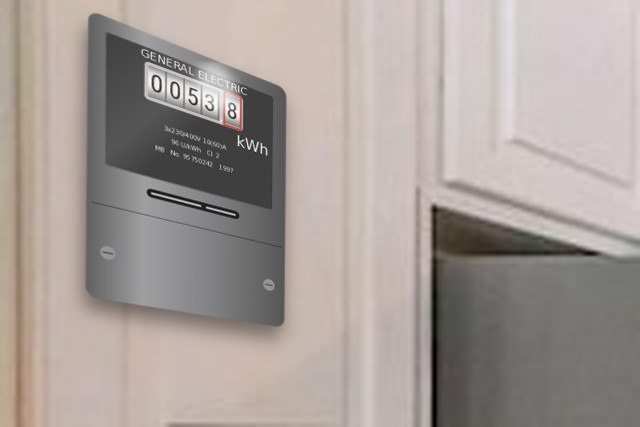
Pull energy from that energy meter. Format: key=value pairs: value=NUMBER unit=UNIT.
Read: value=53.8 unit=kWh
